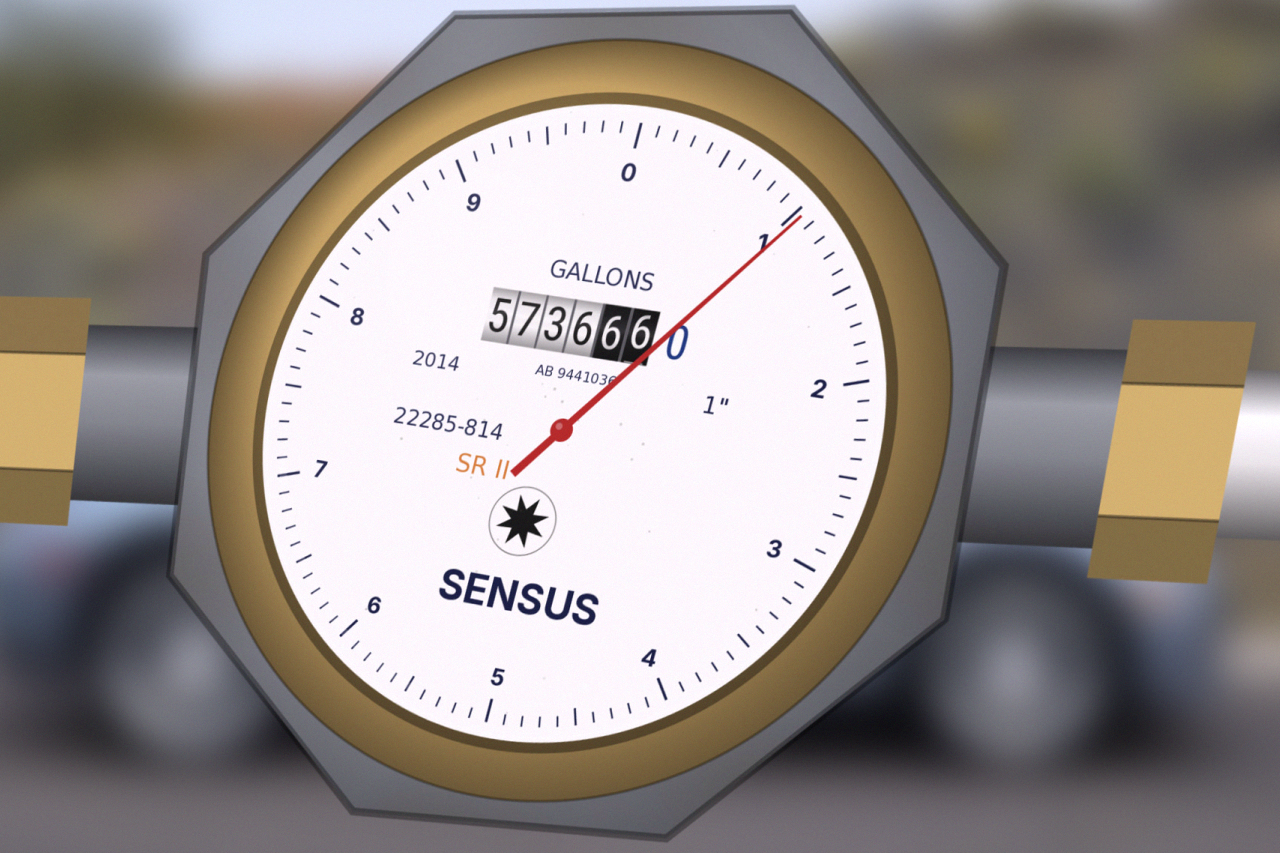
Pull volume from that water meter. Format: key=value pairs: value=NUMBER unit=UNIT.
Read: value=5736661.0 unit=gal
